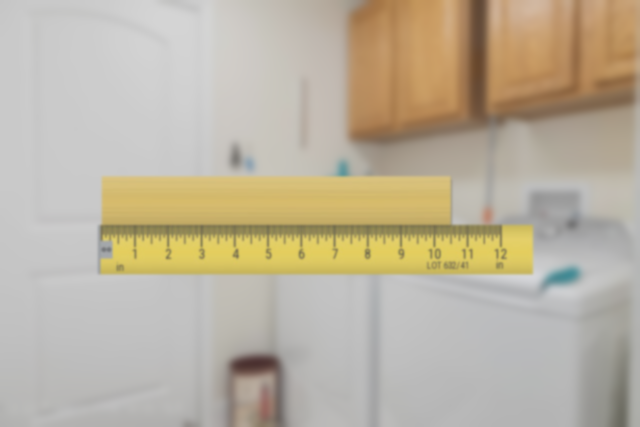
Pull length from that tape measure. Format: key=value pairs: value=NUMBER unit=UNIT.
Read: value=10.5 unit=in
